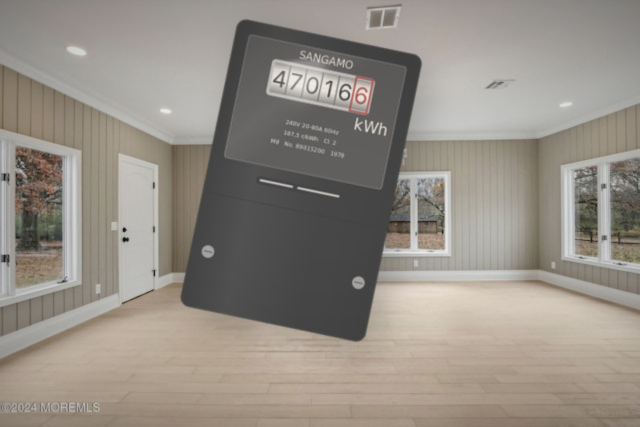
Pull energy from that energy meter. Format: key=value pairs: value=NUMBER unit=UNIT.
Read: value=47016.6 unit=kWh
